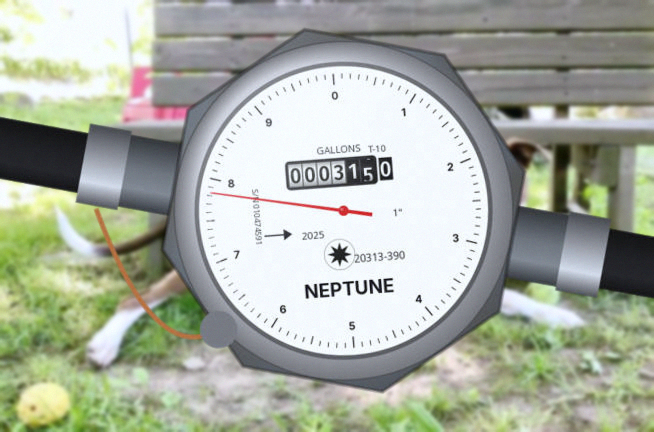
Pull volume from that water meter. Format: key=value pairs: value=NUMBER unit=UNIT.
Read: value=3147.8 unit=gal
